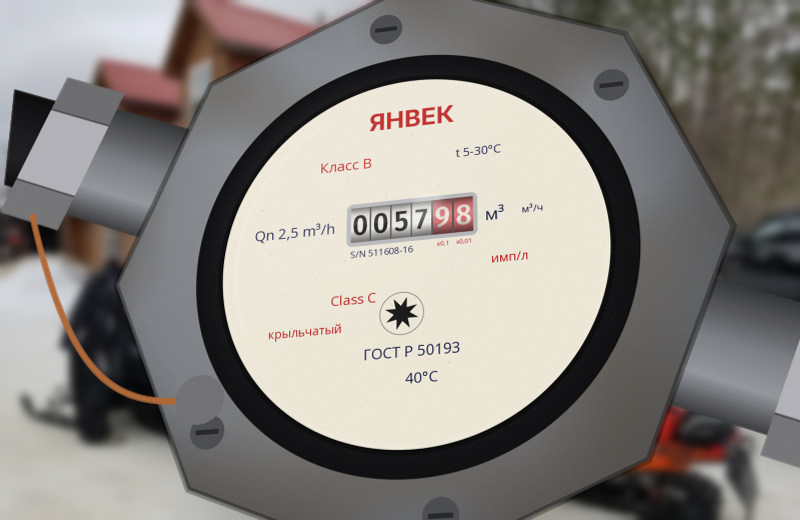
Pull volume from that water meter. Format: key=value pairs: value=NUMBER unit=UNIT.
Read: value=57.98 unit=m³
